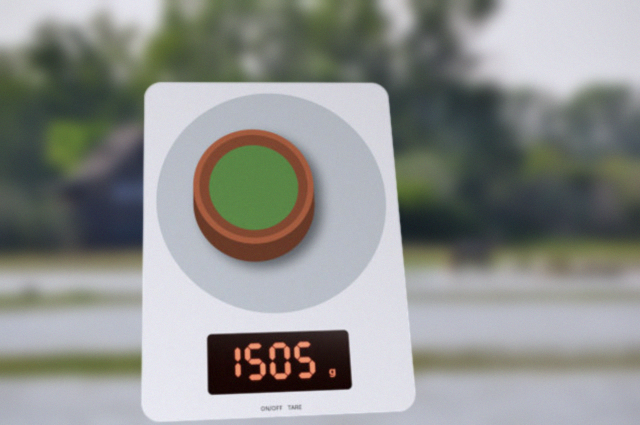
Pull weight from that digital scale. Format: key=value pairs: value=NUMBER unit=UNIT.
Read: value=1505 unit=g
